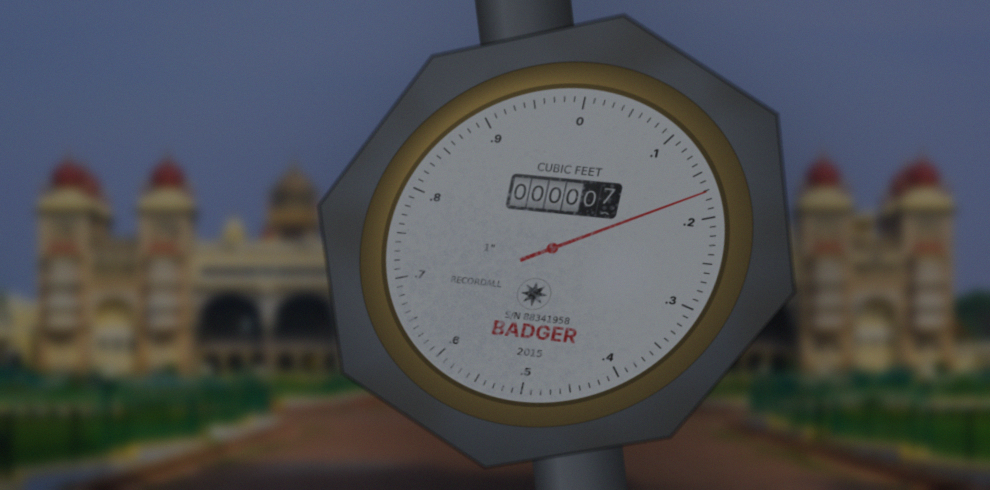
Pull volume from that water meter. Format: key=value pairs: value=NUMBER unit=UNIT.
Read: value=7.17 unit=ft³
